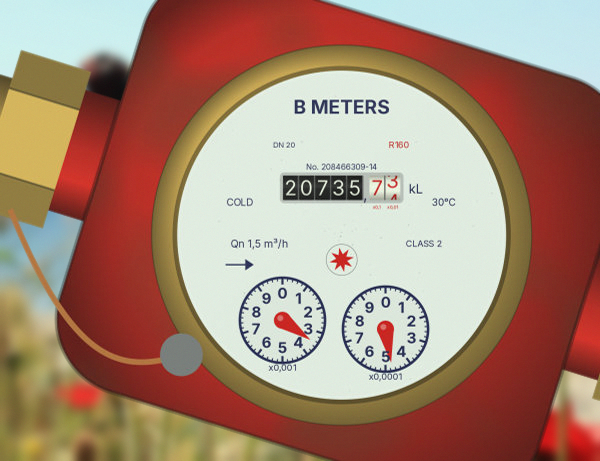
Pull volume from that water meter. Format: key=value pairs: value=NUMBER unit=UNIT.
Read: value=20735.7334 unit=kL
